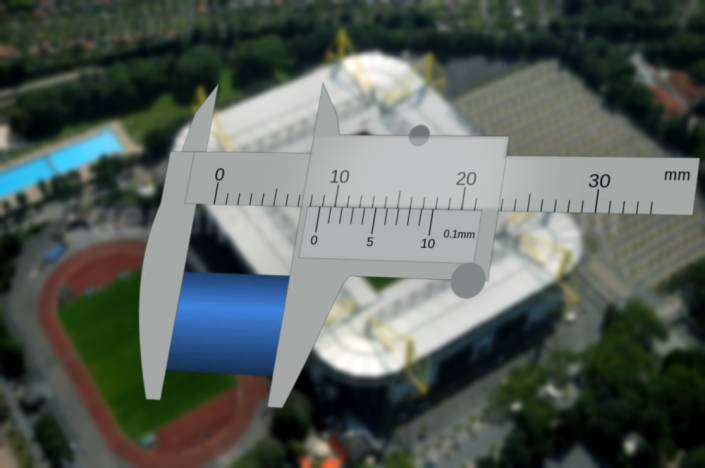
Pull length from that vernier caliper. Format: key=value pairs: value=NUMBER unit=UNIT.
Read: value=8.8 unit=mm
